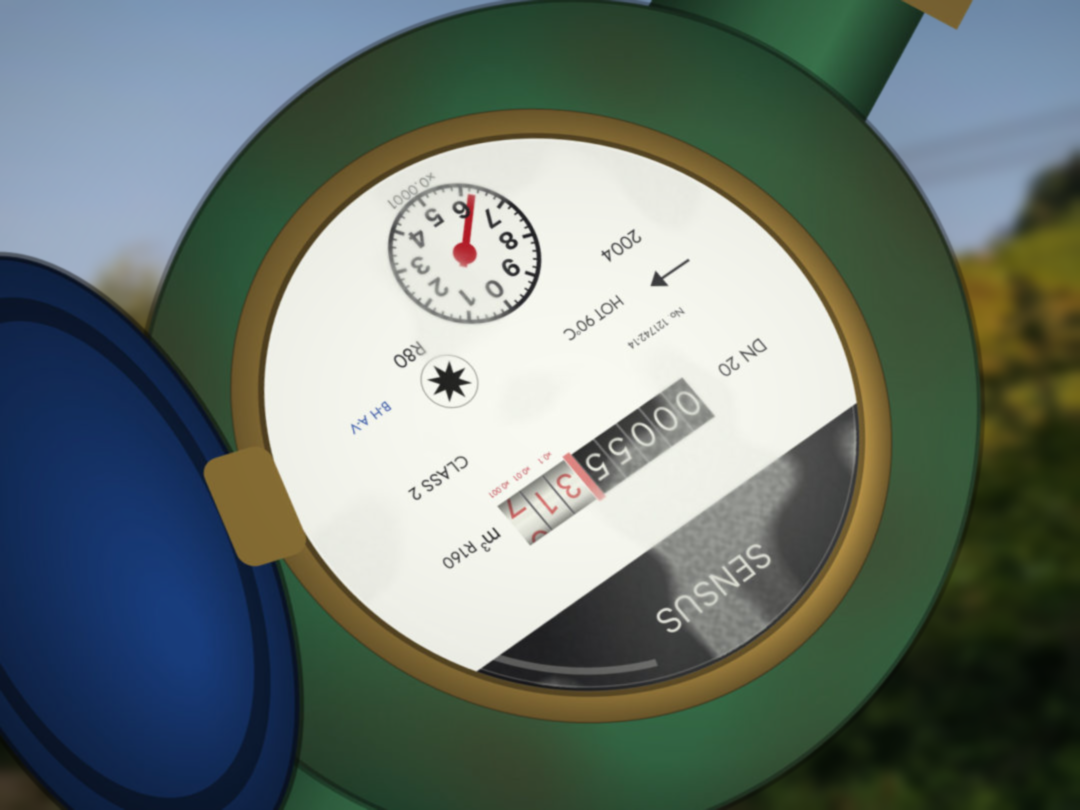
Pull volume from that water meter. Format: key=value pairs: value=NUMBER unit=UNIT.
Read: value=55.3166 unit=m³
